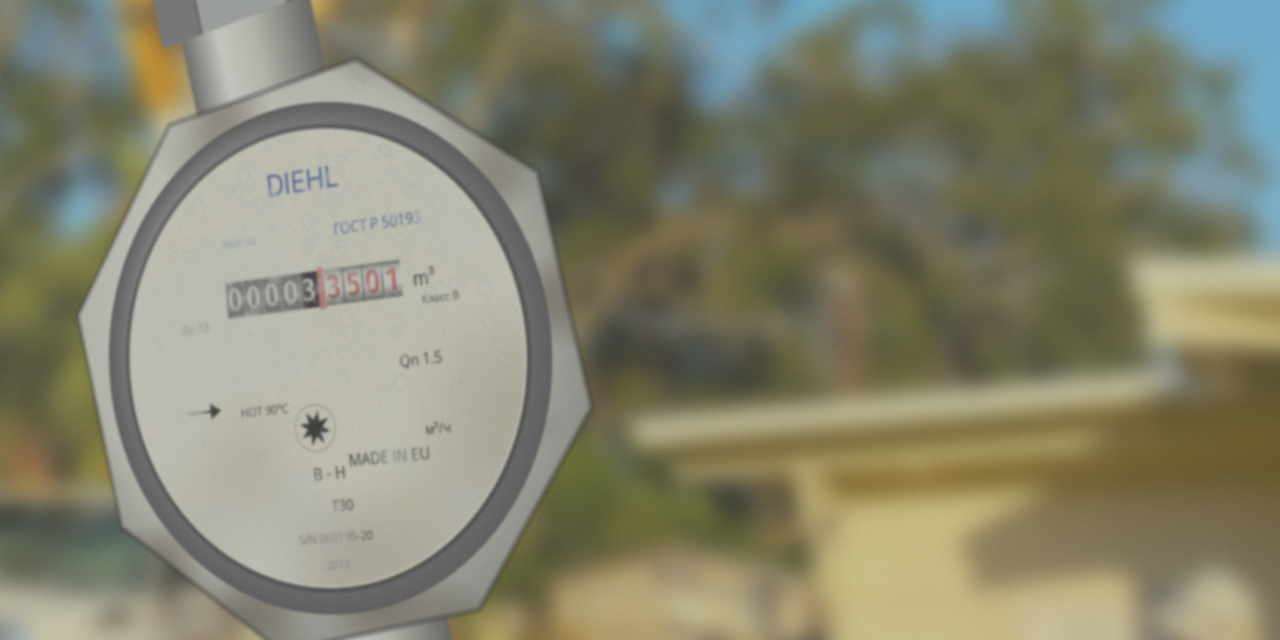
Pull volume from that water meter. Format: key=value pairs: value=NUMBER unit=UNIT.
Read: value=3.3501 unit=m³
